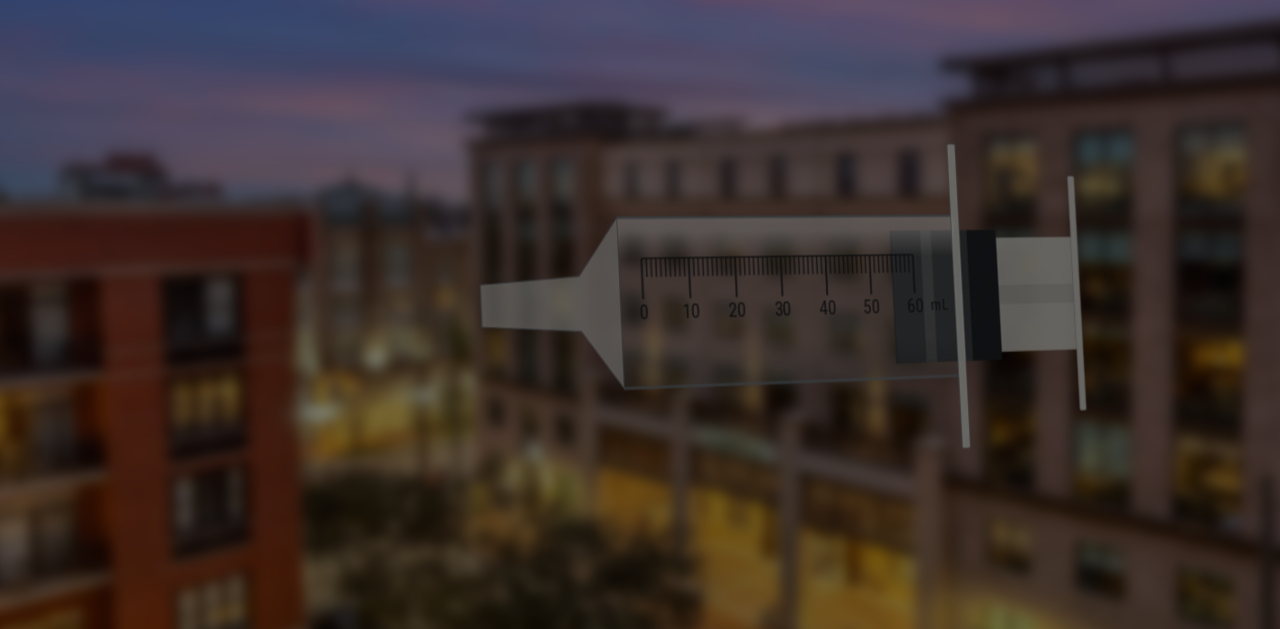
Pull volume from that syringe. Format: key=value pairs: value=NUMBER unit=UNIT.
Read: value=55 unit=mL
